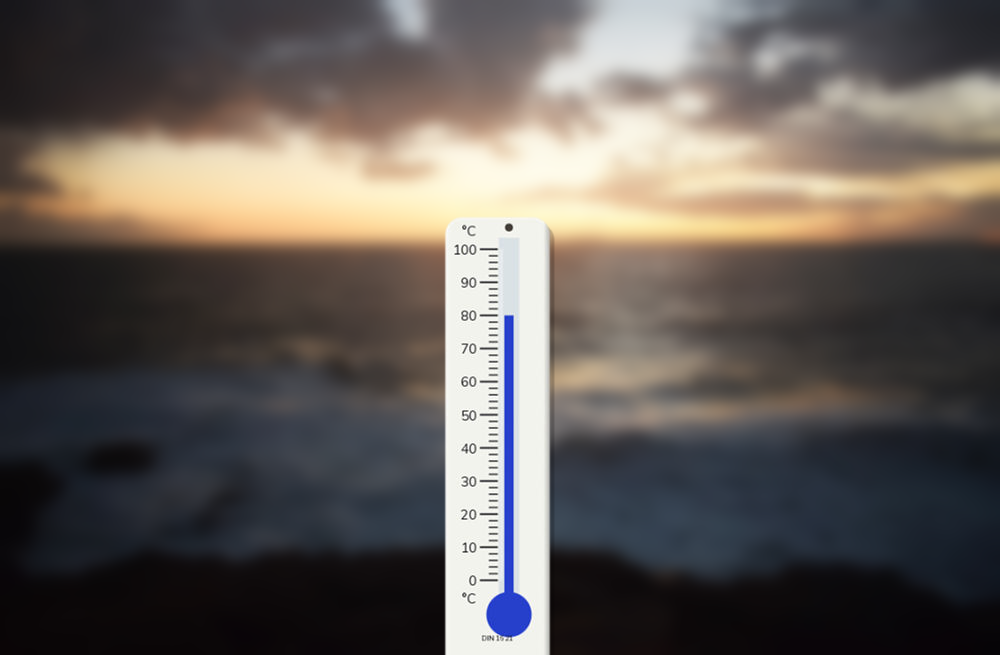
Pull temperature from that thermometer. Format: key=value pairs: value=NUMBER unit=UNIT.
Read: value=80 unit=°C
